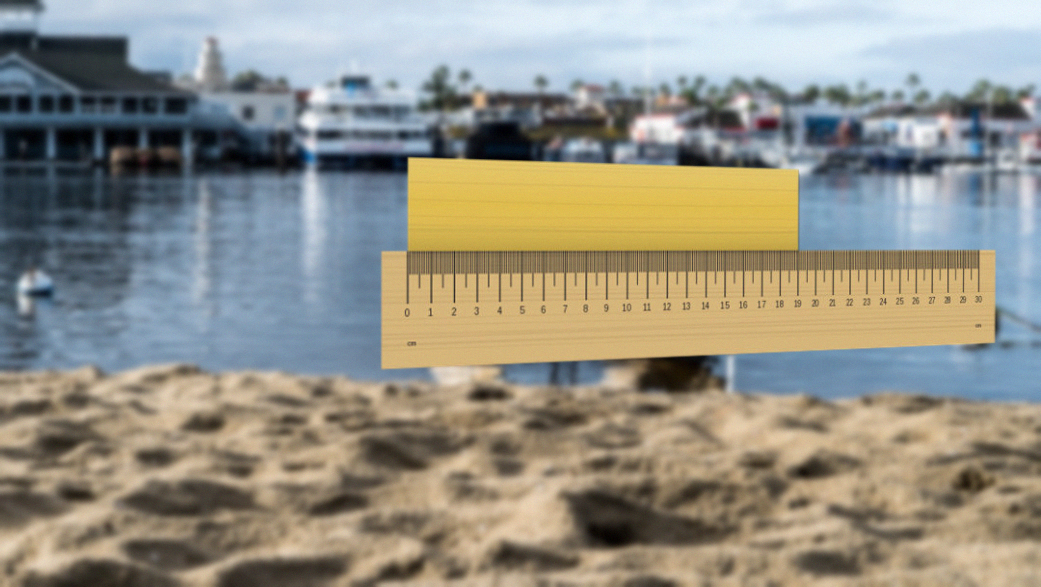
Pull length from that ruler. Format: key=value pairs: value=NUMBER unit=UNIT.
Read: value=19 unit=cm
